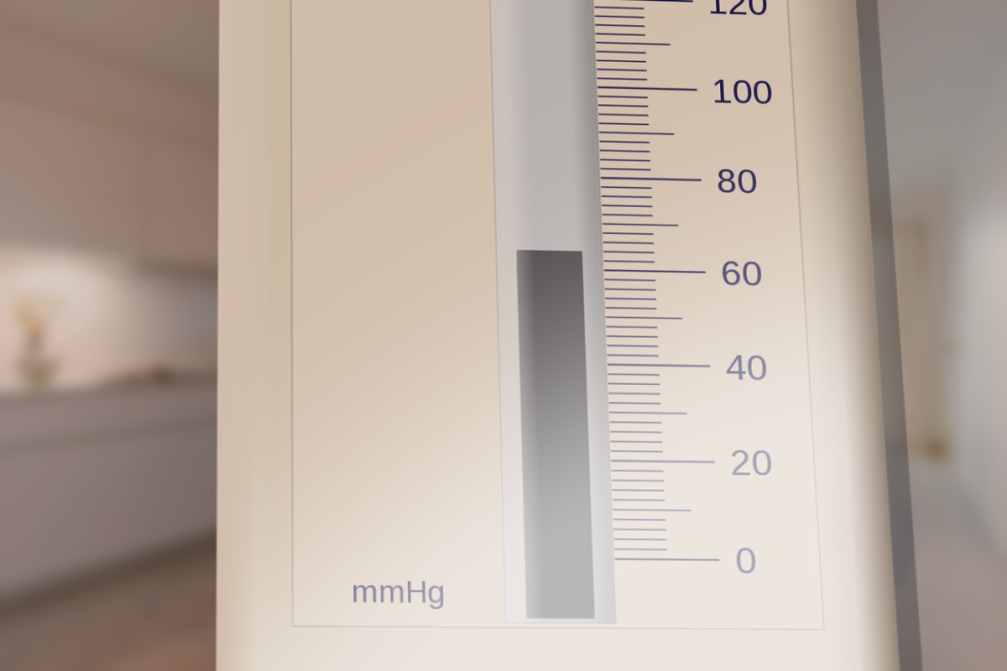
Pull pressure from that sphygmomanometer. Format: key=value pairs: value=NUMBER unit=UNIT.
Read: value=64 unit=mmHg
